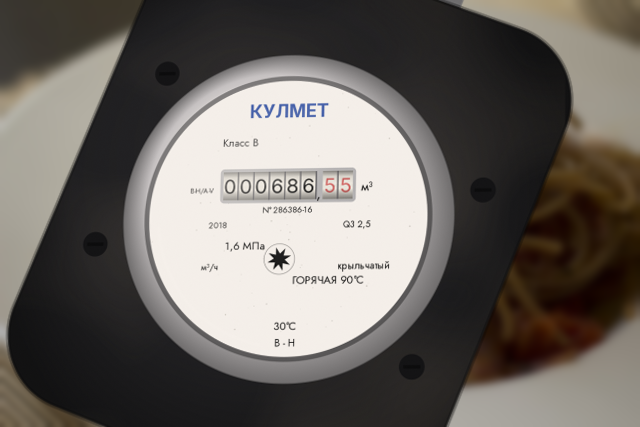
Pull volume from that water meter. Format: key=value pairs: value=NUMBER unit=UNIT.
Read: value=686.55 unit=m³
